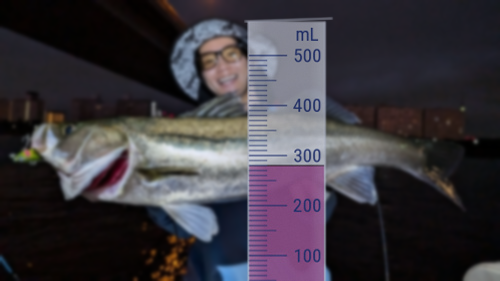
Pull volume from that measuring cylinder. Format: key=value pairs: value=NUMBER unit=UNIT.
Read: value=280 unit=mL
